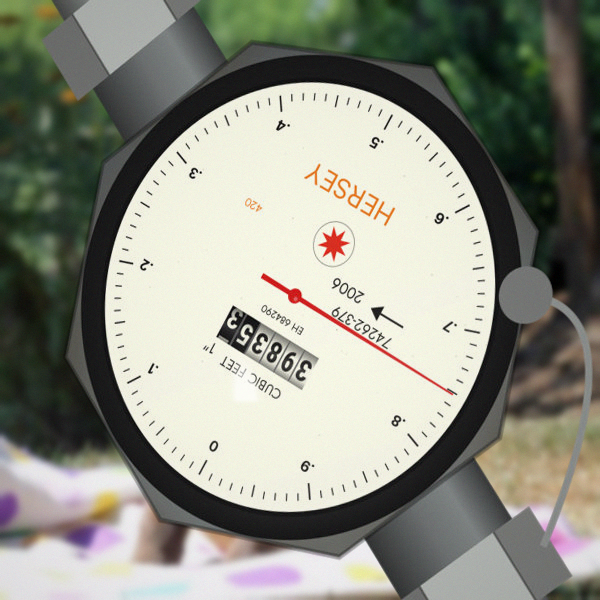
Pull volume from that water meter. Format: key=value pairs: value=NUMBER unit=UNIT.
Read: value=398352.75 unit=ft³
